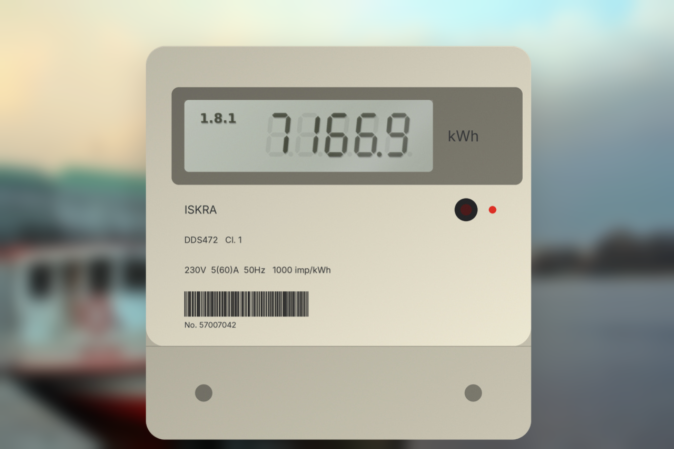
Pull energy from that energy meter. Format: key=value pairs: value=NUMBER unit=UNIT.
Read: value=7166.9 unit=kWh
